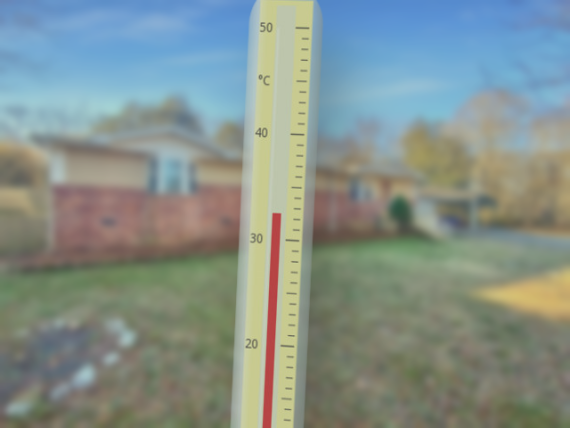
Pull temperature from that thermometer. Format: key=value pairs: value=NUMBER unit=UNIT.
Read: value=32.5 unit=°C
